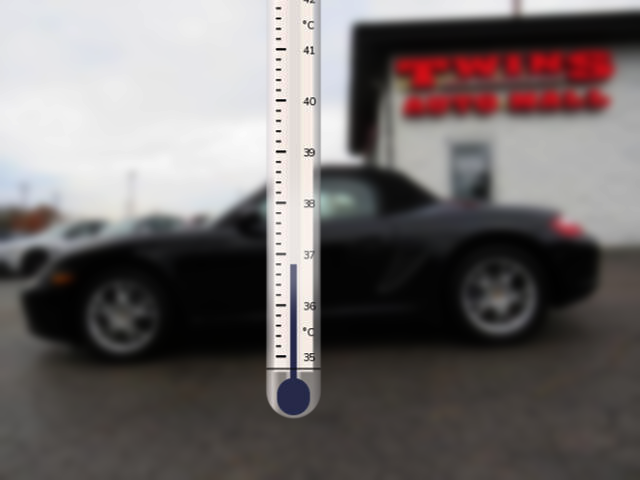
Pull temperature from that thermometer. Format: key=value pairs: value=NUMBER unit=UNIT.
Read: value=36.8 unit=°C
